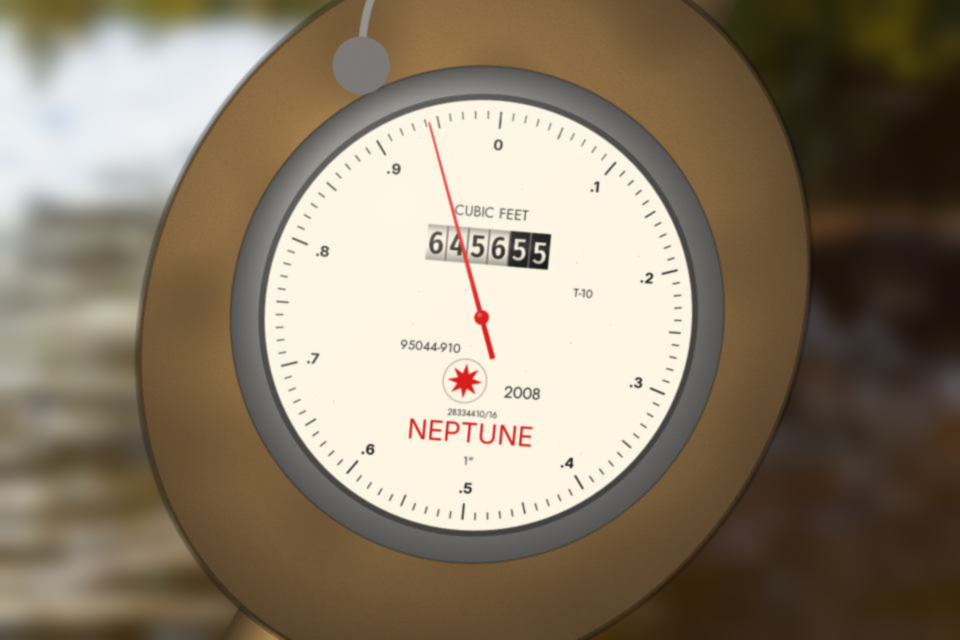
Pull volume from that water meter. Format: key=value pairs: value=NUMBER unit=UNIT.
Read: value=645654.94 unit=ft³
